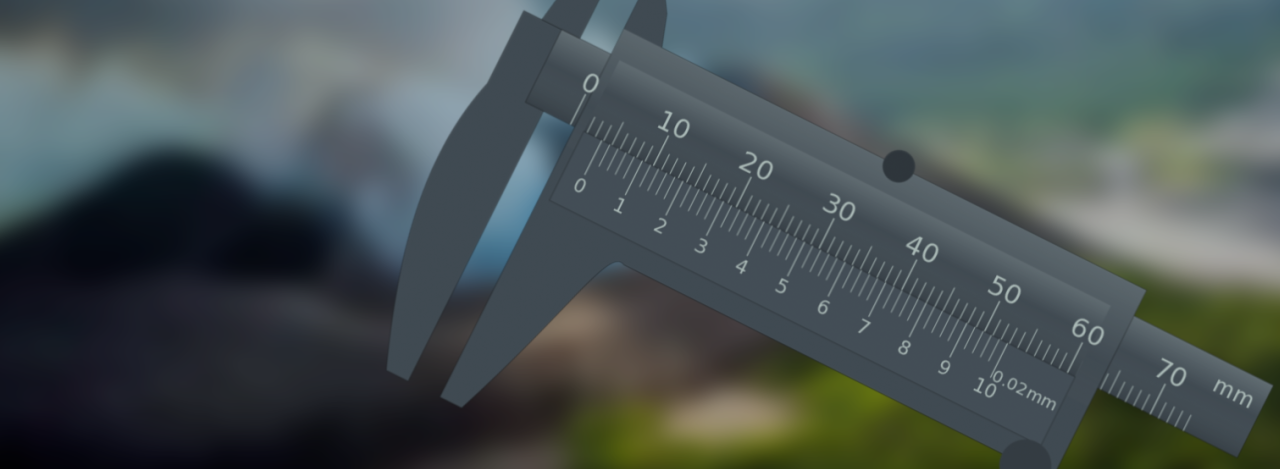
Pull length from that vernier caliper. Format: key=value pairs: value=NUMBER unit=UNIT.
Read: value=3.8 unit=mm
